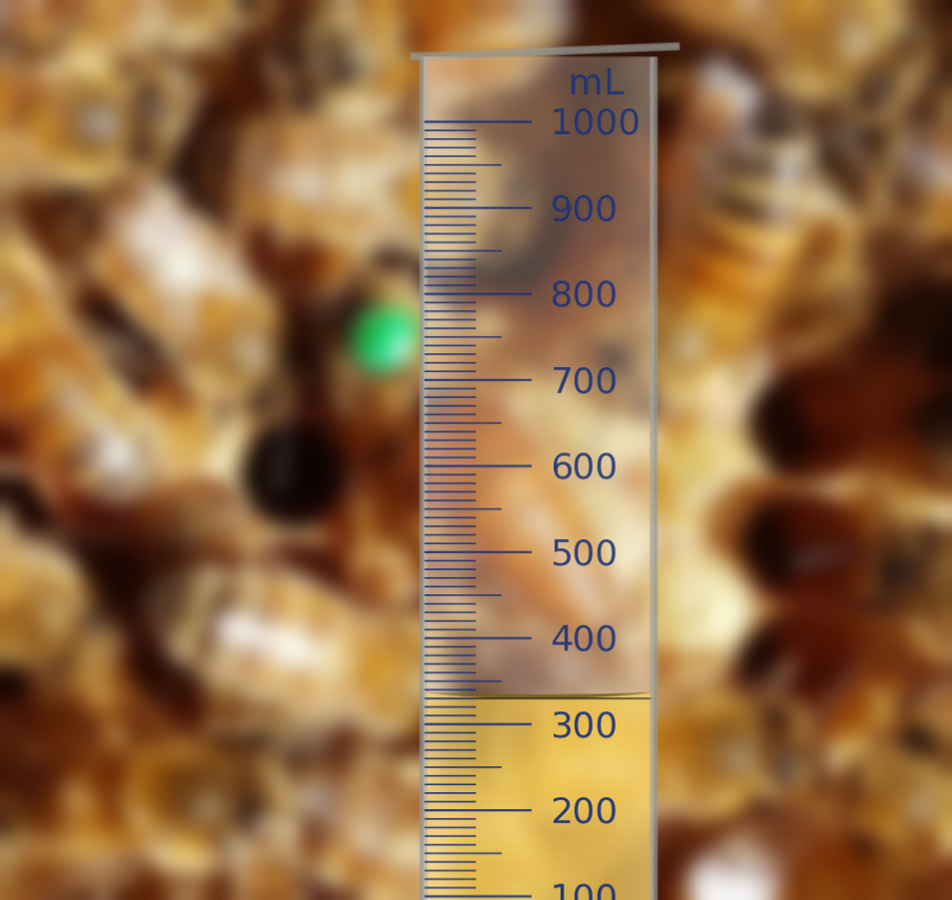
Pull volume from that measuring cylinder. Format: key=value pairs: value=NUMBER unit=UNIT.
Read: value=330 unit=mL
